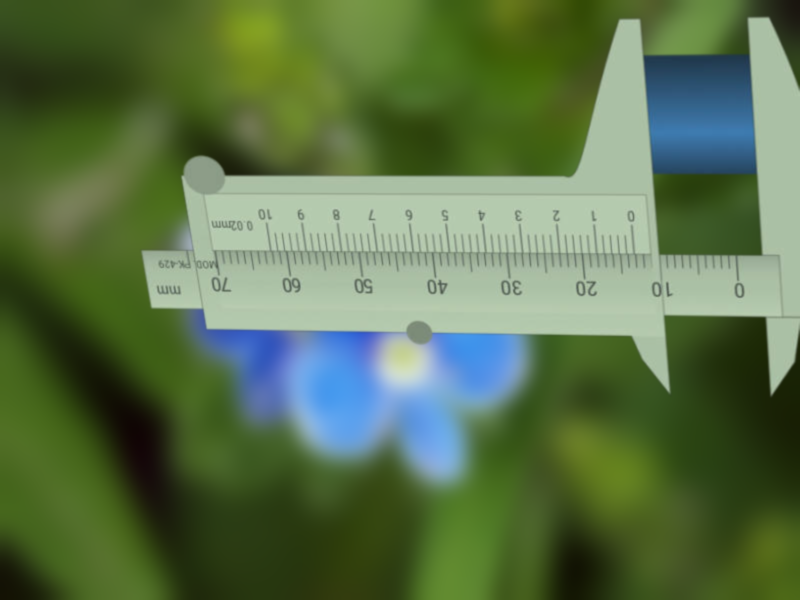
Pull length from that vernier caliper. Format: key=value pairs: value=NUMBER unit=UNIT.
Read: value=13.2 unit=mm
